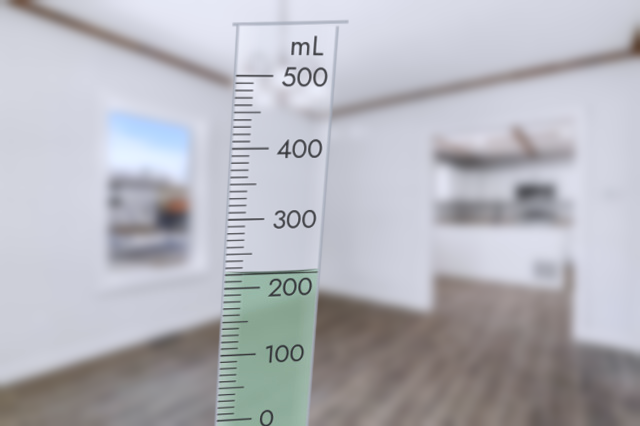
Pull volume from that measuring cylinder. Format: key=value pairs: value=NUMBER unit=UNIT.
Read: value=220 unit=mL
